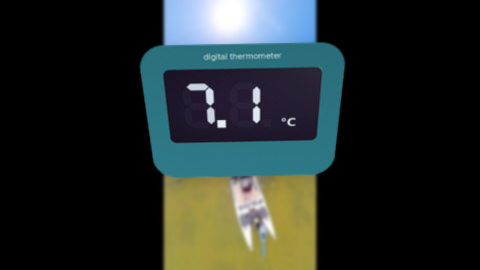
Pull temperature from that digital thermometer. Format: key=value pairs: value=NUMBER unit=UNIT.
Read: value=7.1 unit=°C
